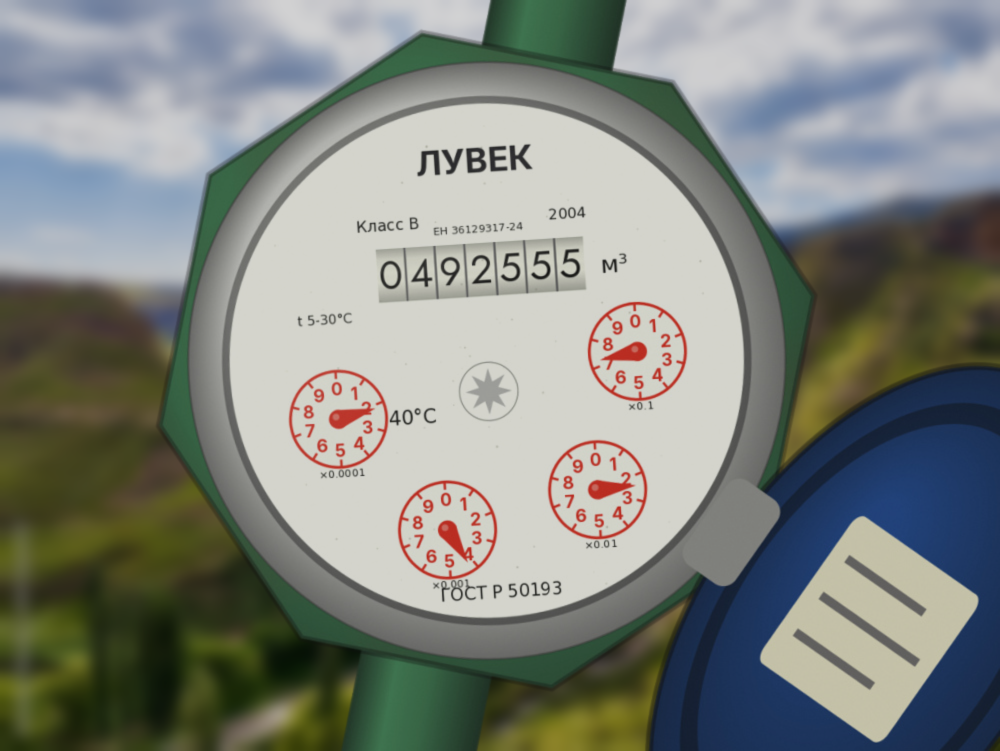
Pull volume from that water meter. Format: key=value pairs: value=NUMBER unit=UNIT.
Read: value=492555.7242 unit=m³
